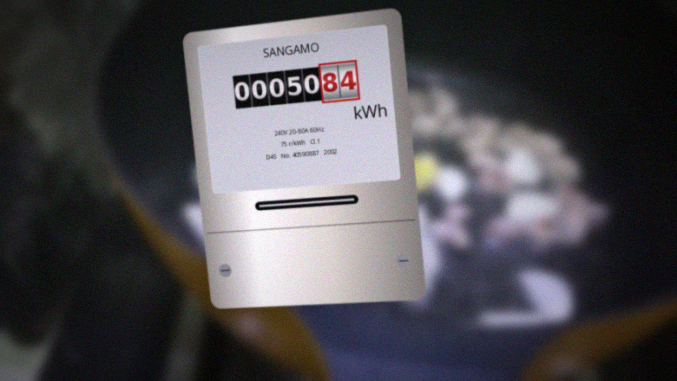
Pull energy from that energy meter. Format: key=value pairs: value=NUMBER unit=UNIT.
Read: value=50.84 unit=kWh
